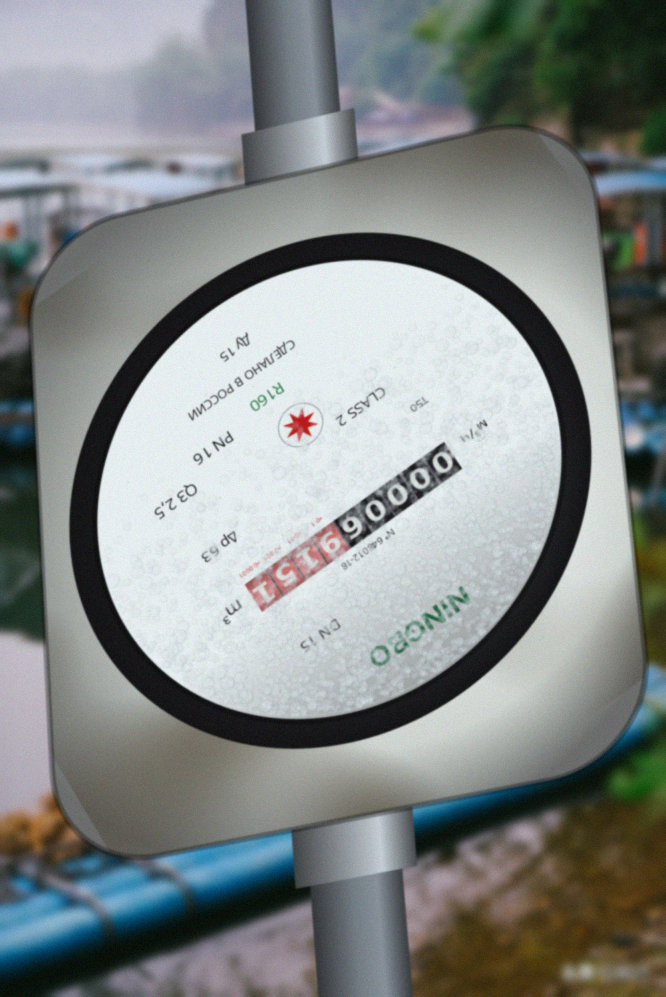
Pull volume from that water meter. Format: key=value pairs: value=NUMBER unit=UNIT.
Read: value=6.9151 unit=m³
